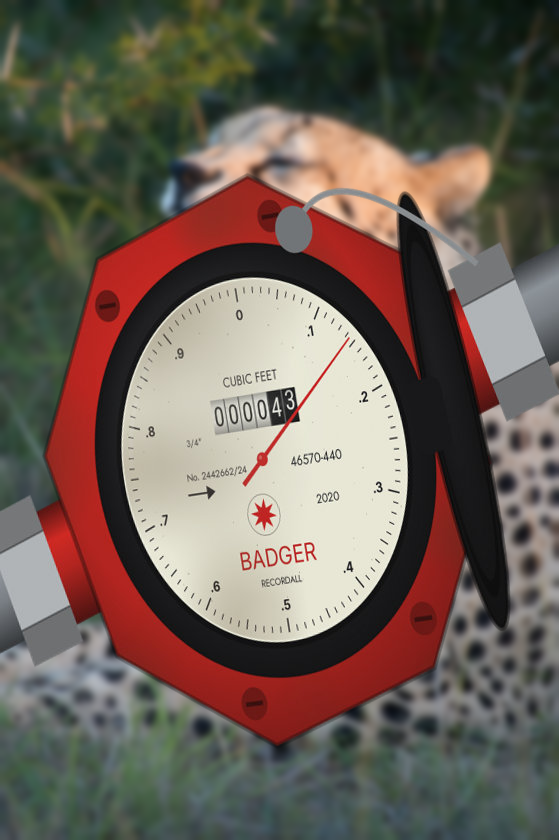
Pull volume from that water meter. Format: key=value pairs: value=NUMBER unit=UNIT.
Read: value=43.14 unit=ft³
